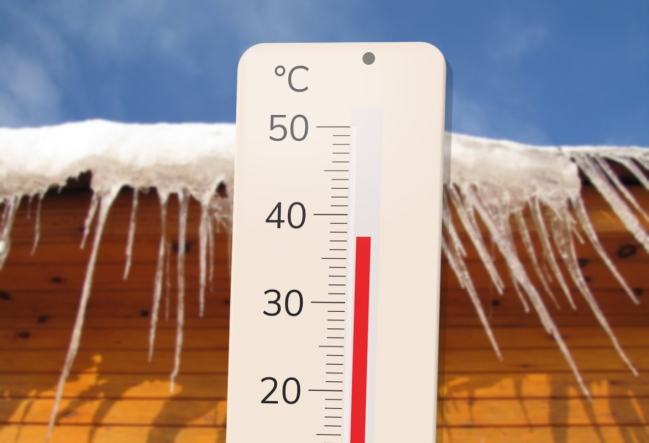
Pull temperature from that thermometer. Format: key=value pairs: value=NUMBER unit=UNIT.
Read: value=37.5 unit=°C
